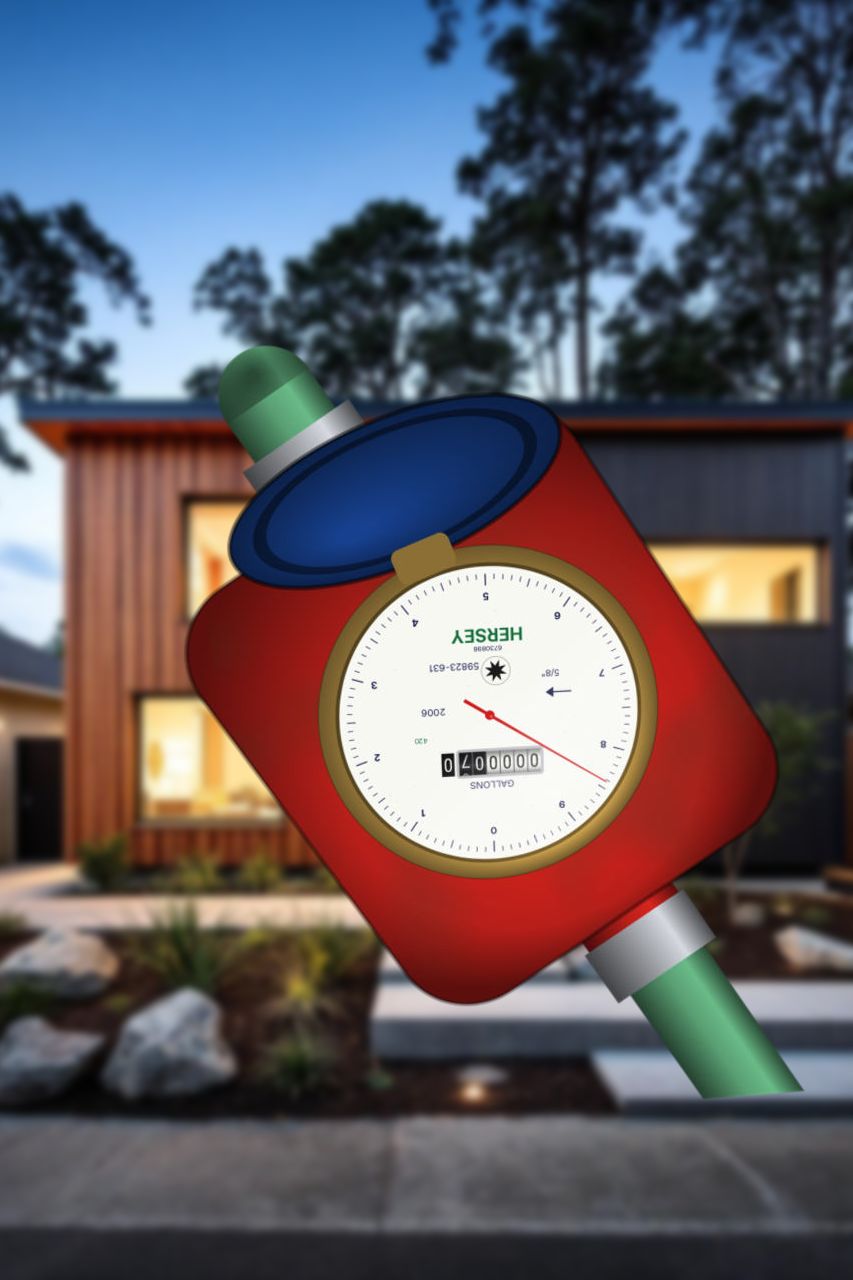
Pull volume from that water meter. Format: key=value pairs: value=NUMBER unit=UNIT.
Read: value=68.4 unit=gal
